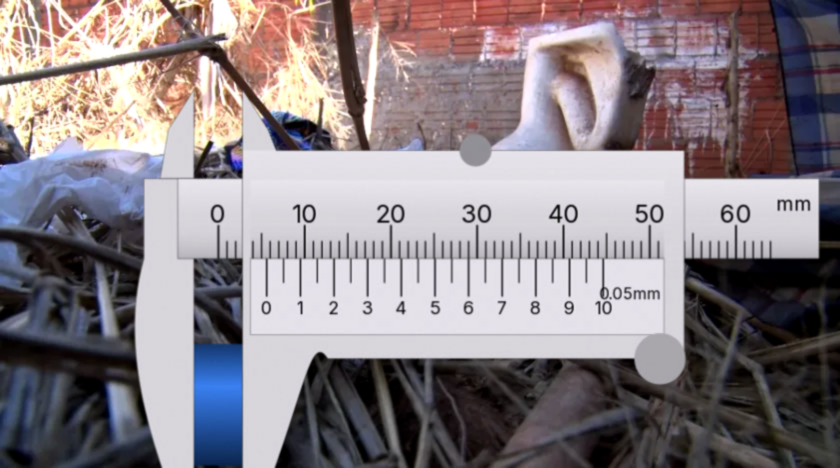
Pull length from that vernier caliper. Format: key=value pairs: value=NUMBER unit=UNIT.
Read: value=5.6 unit=mm
